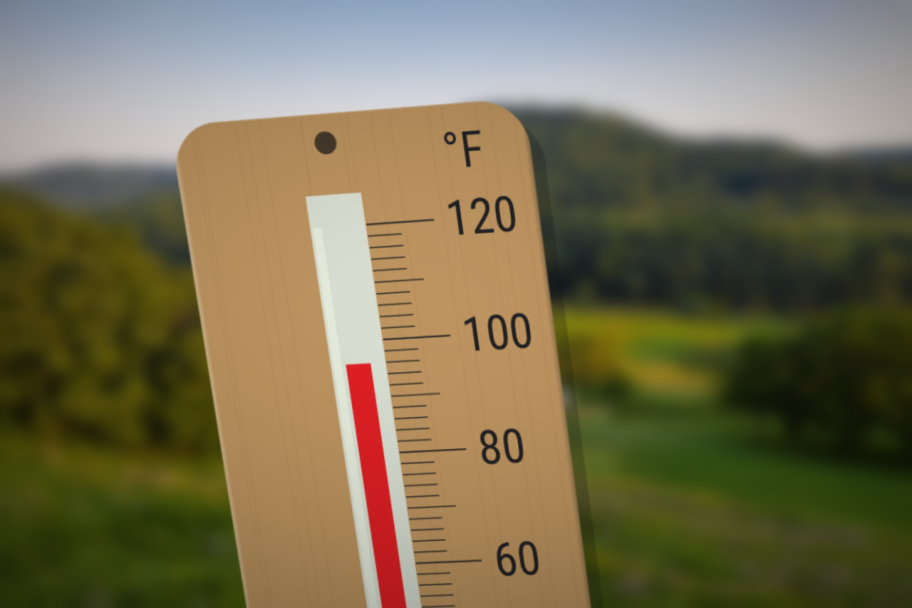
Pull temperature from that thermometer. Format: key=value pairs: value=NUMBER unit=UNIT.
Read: value=96 unit=°F
